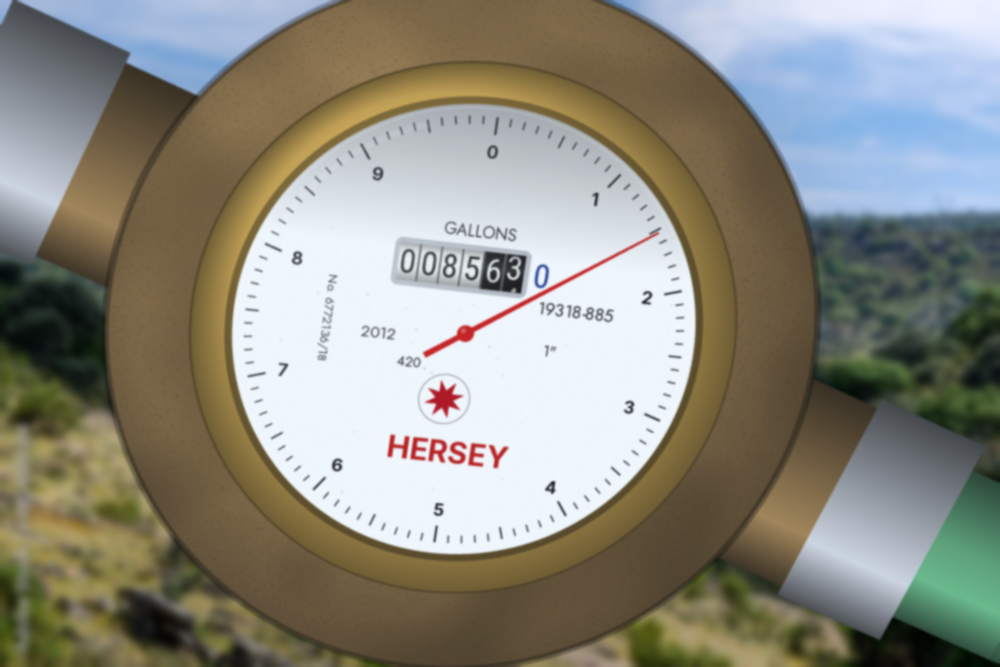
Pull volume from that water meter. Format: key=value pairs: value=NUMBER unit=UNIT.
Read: value=85631.5 unit=gal
